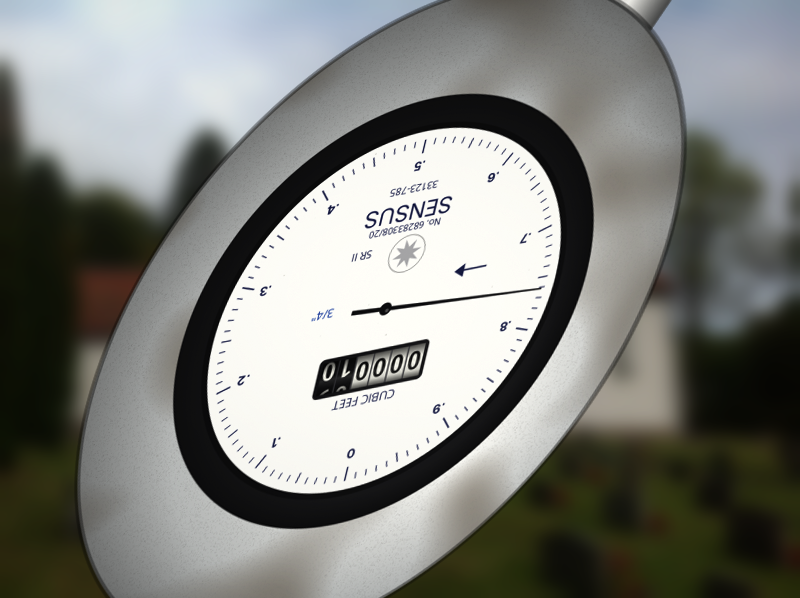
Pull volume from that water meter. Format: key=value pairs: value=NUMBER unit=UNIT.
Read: value=9.76 unit=ft³
